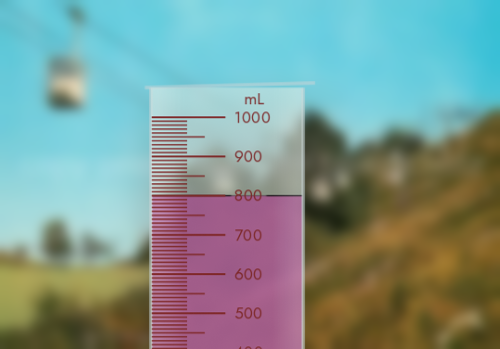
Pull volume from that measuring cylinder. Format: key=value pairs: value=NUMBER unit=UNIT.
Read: value=800 unit=mL
